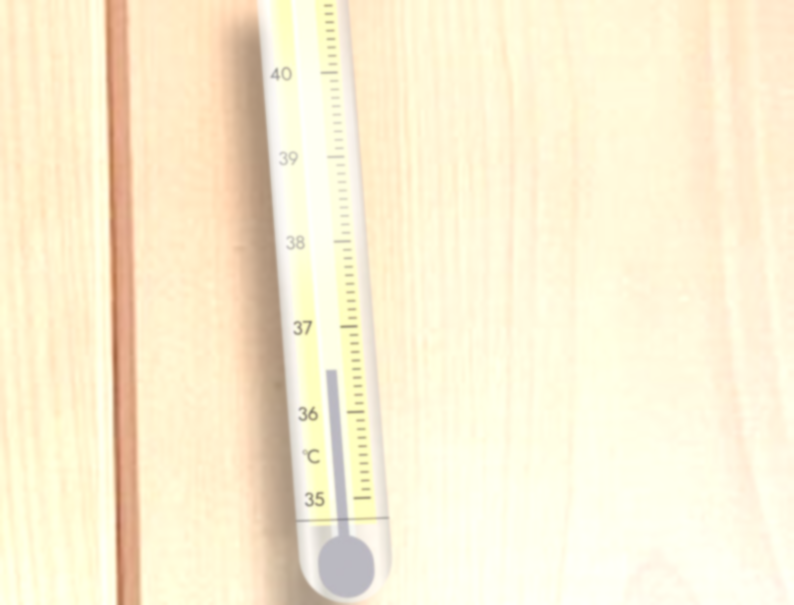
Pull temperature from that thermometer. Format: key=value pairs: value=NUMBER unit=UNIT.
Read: value=36.5 unit=°C
